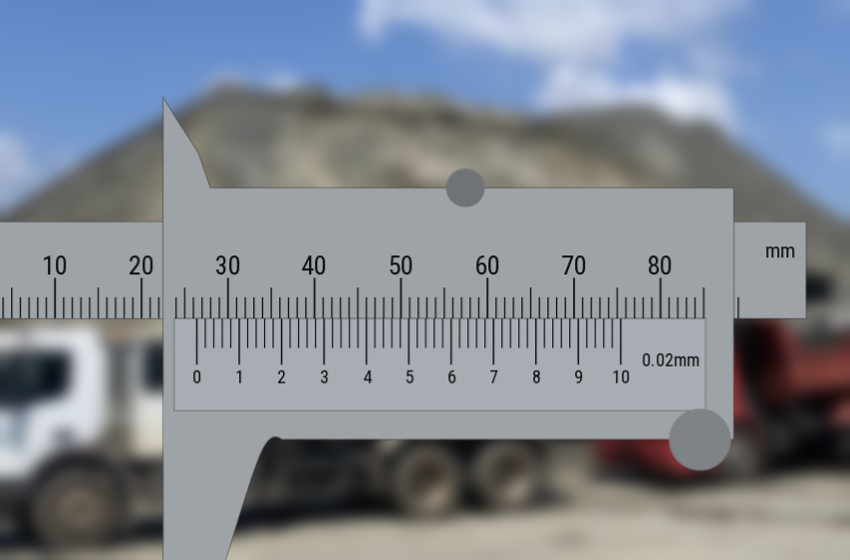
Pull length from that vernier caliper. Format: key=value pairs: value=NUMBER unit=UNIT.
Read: value=26.4 unit=mm
